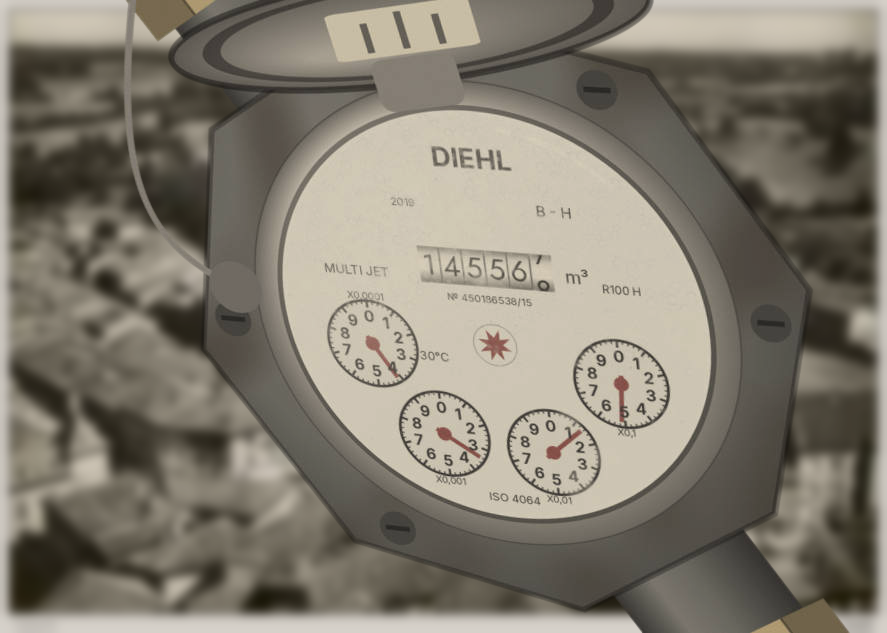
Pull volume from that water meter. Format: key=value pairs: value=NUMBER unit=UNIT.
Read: value=145567.5134 unit=m³
